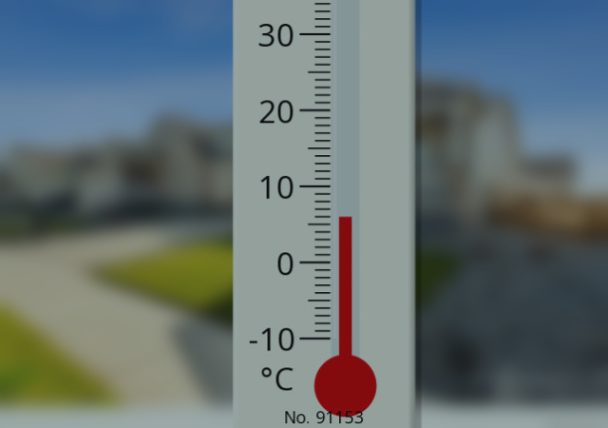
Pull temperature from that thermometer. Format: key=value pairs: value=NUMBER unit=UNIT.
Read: value=6 unit=°C
